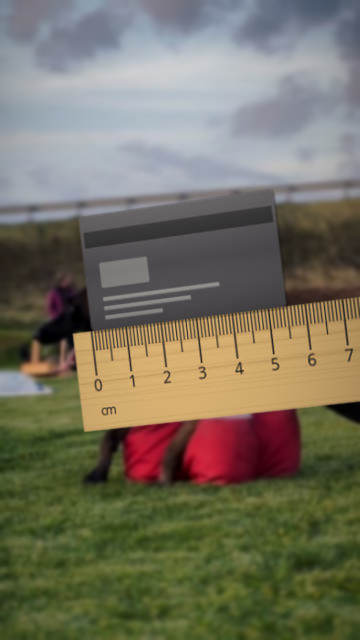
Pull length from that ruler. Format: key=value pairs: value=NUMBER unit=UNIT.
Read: value=5.5 unit=cm
